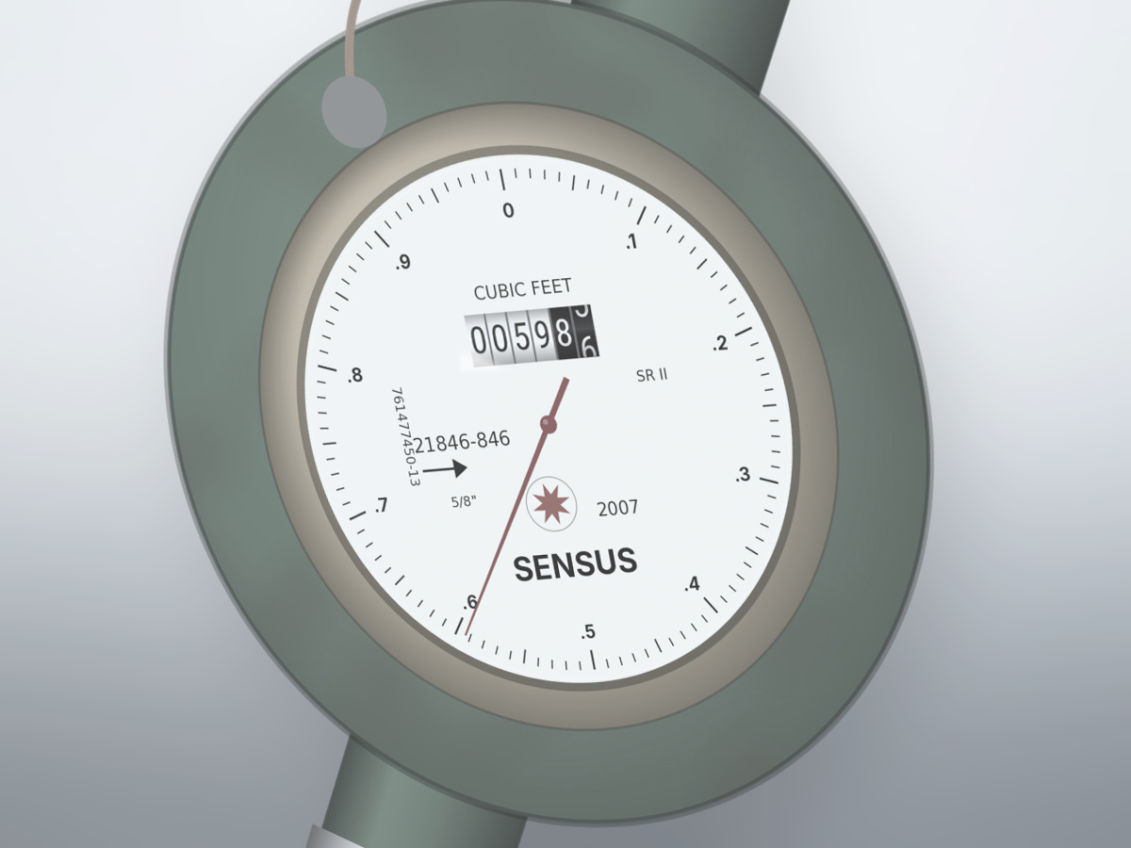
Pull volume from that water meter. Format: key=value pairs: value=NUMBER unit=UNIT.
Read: value=5985.59 unit=ft³
